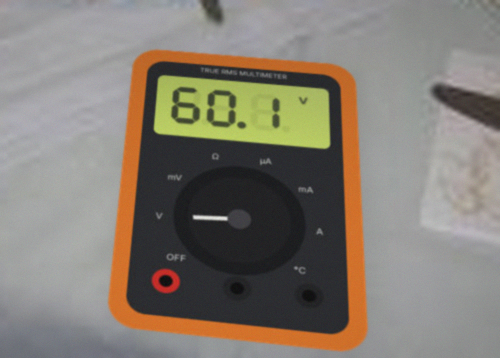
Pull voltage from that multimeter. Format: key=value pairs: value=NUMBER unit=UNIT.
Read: value=60.1 unit=V
